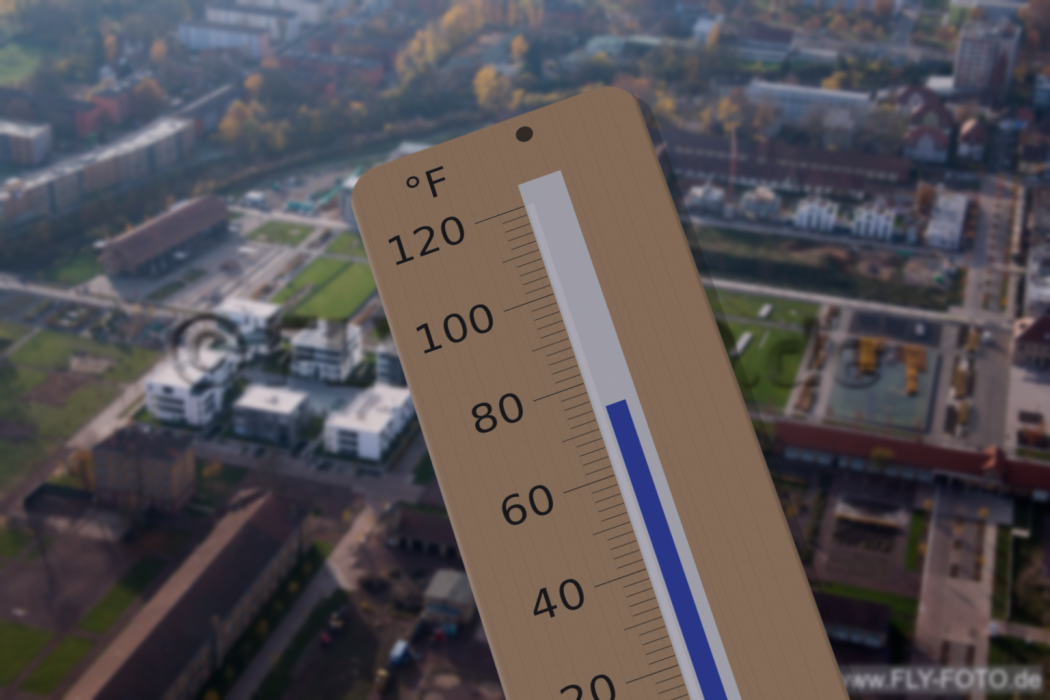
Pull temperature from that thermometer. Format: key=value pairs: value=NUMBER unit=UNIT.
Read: value=74 unit=°F
